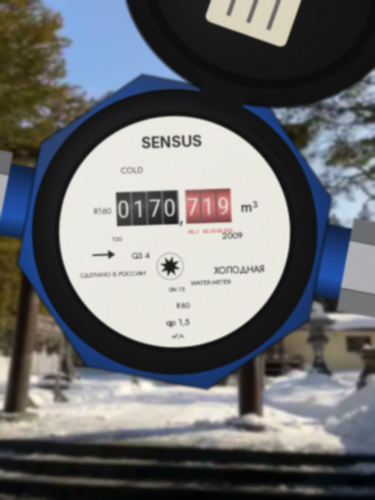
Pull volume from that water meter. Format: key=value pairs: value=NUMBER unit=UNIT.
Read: value=170.719 unit=m³
